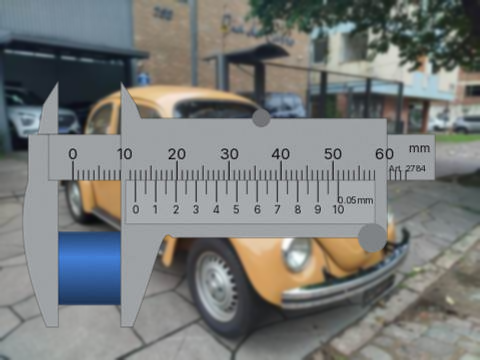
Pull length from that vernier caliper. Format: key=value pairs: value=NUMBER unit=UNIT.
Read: value=12.0 unit=mm
